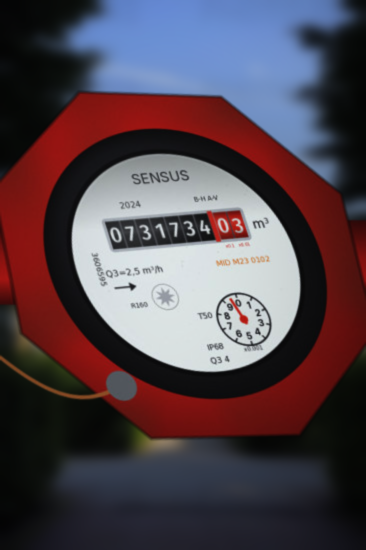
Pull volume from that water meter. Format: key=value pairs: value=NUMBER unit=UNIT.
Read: value=731734.029 unit=m³
